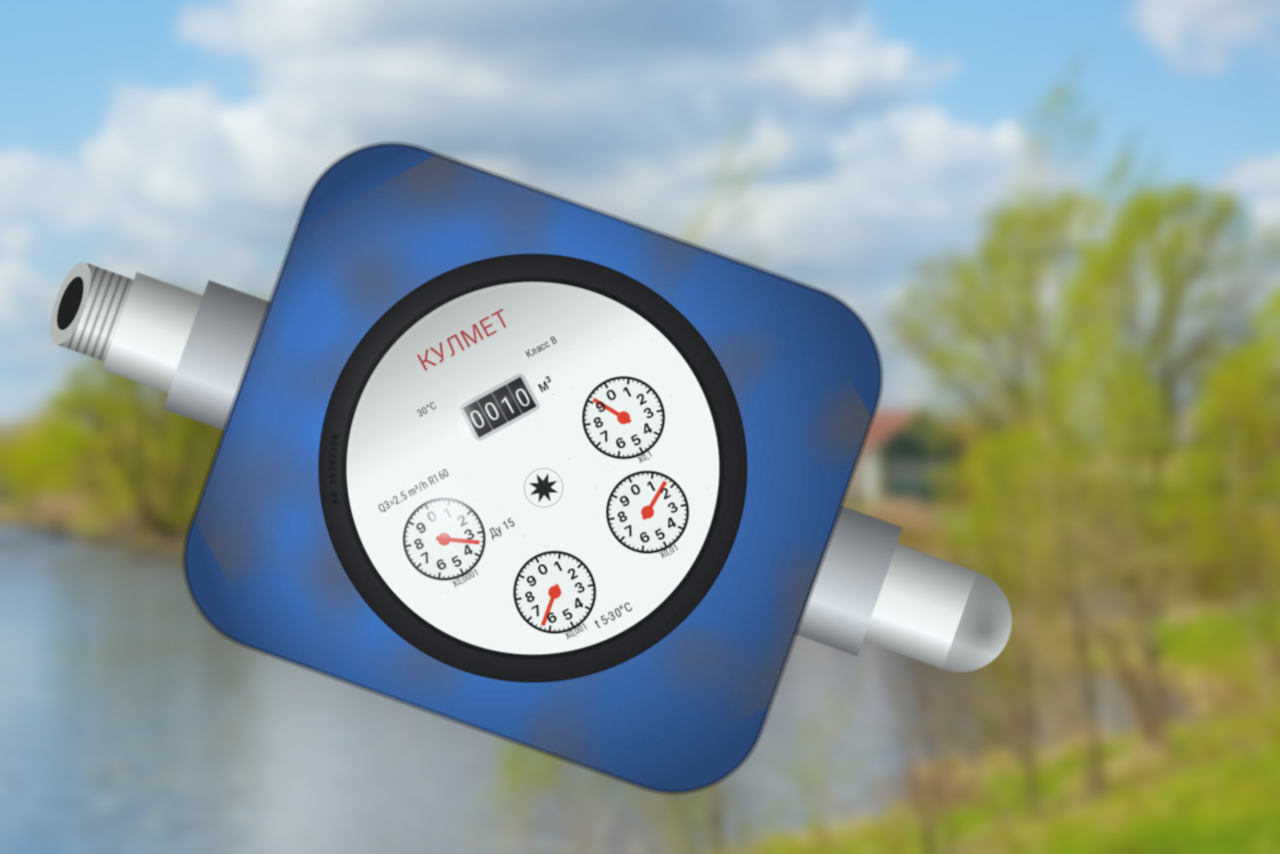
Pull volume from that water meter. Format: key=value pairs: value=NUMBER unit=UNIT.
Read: value=9.9163 unit=m³
